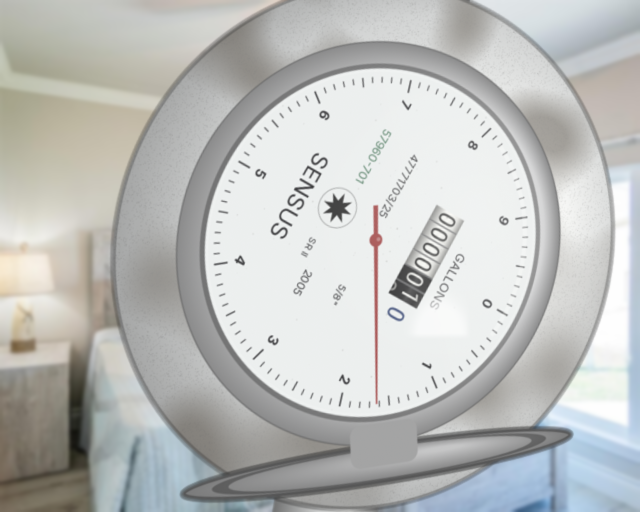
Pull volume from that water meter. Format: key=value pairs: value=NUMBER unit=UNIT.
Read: value=11.6 unit=gal
